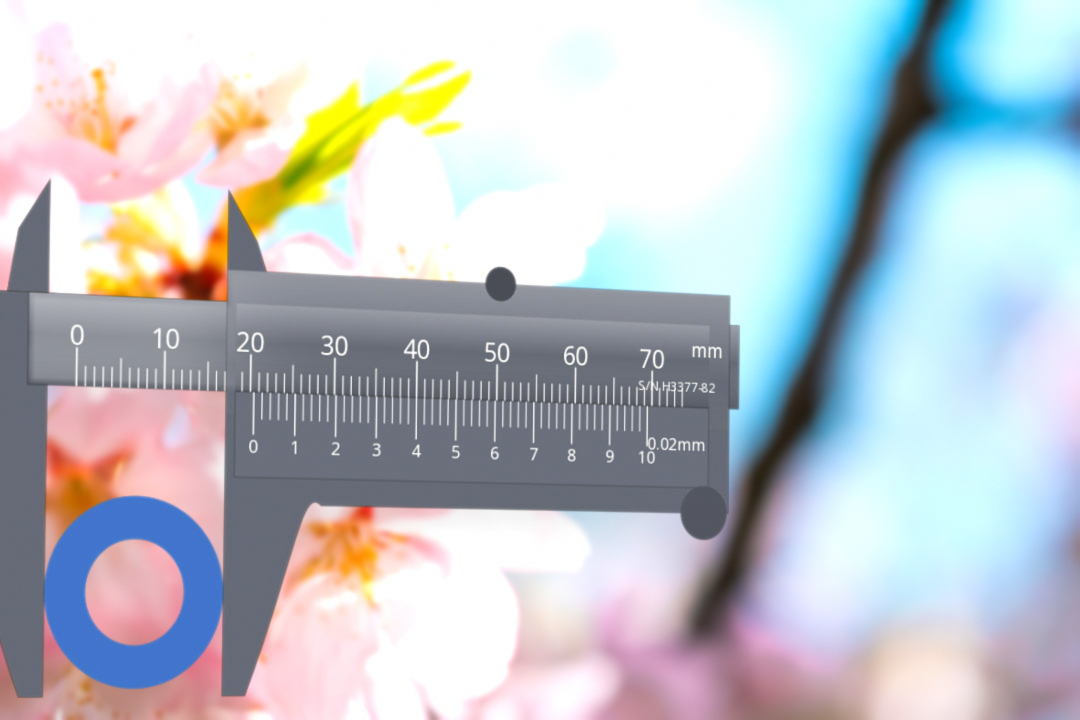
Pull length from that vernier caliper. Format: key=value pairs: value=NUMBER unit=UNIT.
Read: value=20.4 unit=mm
